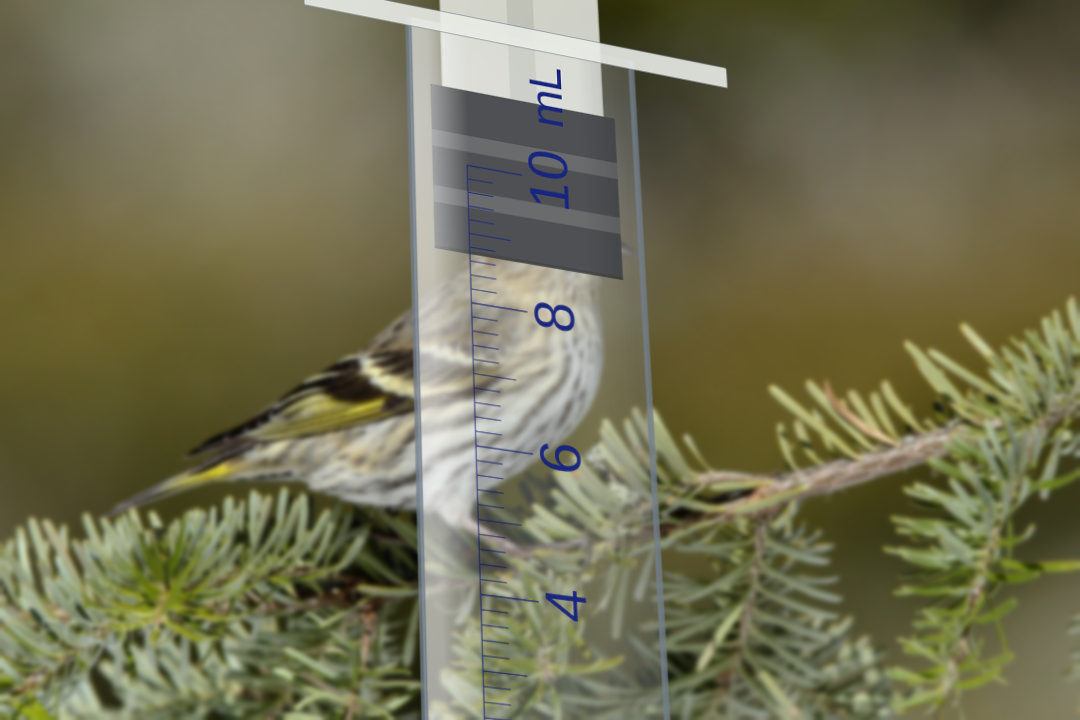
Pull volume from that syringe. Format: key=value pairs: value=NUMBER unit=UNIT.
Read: value=8.7 unit=mL
